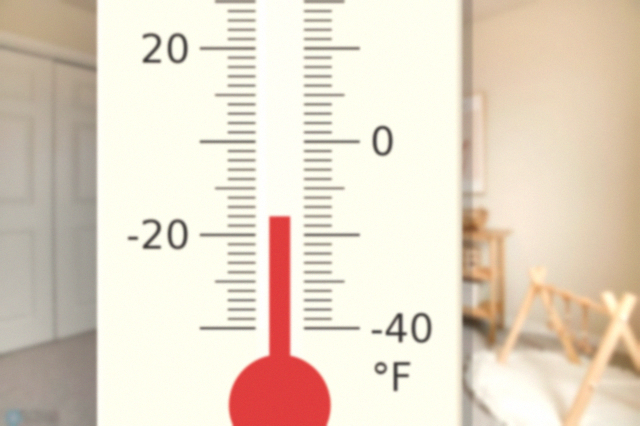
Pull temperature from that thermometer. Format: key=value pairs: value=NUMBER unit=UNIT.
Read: value=-16 unit=°F
